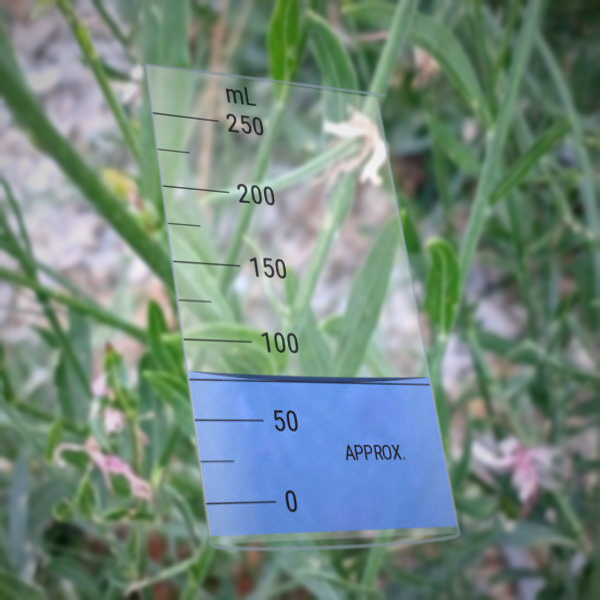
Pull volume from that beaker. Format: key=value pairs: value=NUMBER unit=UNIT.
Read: value=75 unit=mL
